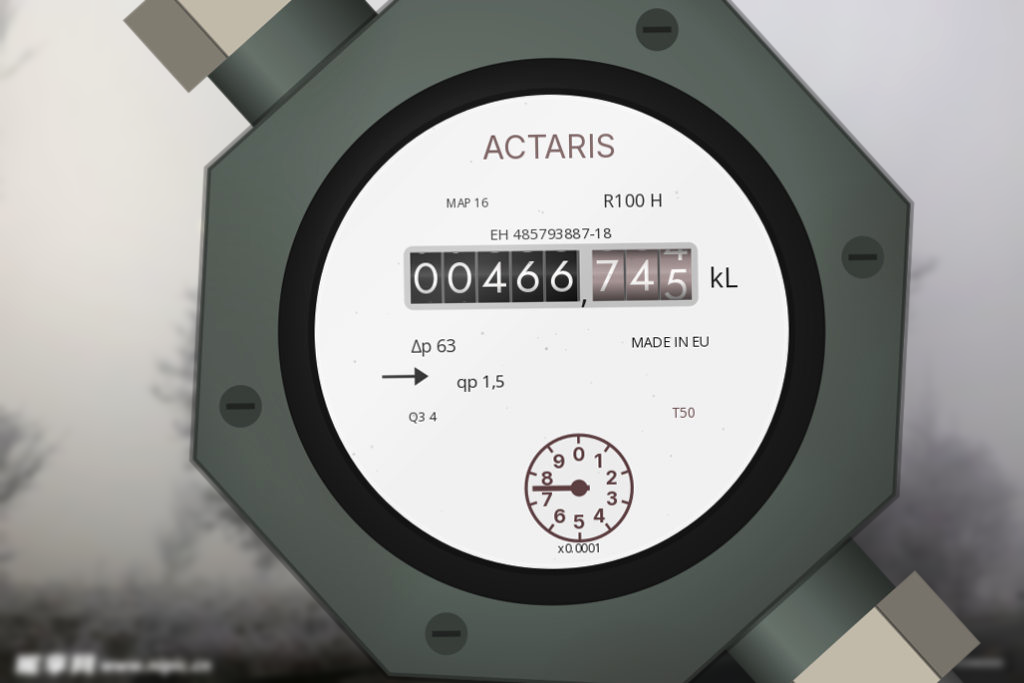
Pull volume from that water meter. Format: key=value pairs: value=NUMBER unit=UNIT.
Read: value=466.7447 unit=kL
